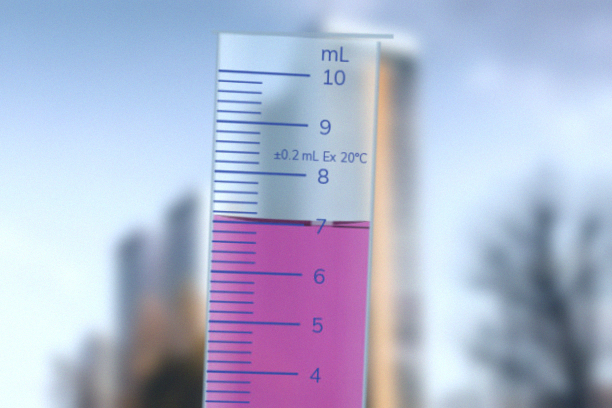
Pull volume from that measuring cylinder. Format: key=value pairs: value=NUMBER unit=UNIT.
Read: value=7 unit=mL
